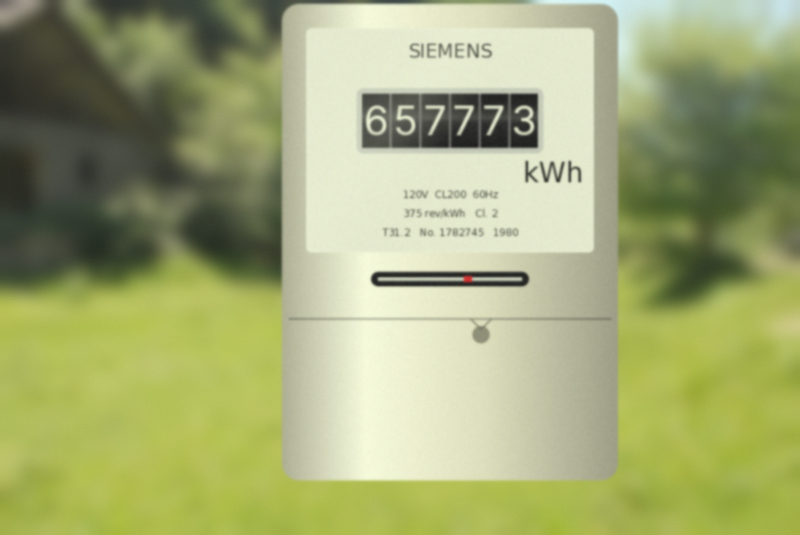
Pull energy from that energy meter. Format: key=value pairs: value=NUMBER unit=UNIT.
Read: value=657773 unit=kWh
